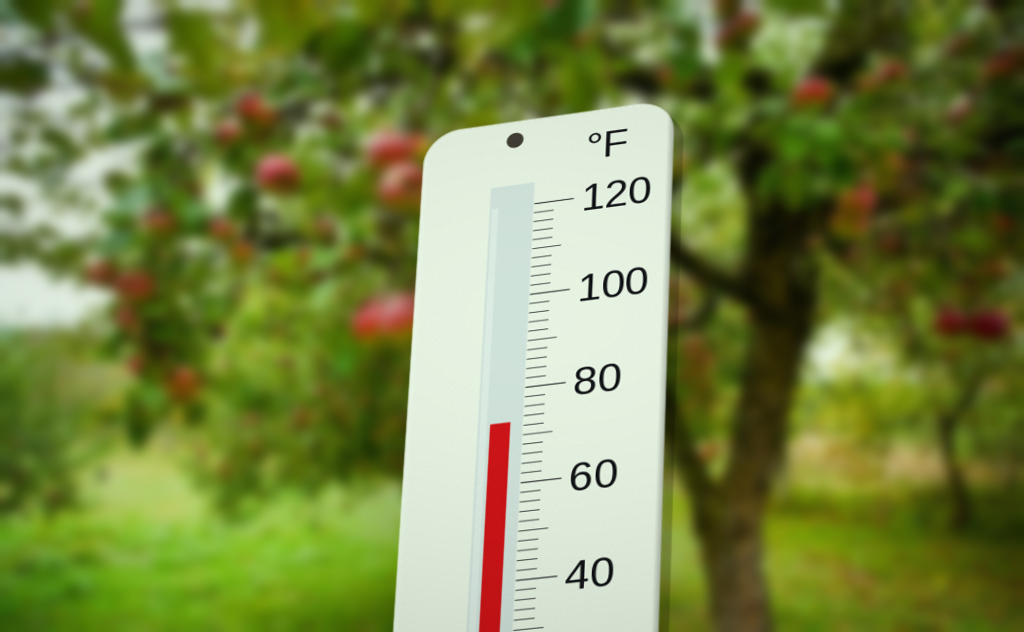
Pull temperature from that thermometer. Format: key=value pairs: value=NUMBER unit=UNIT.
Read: value=73 unit=°F
